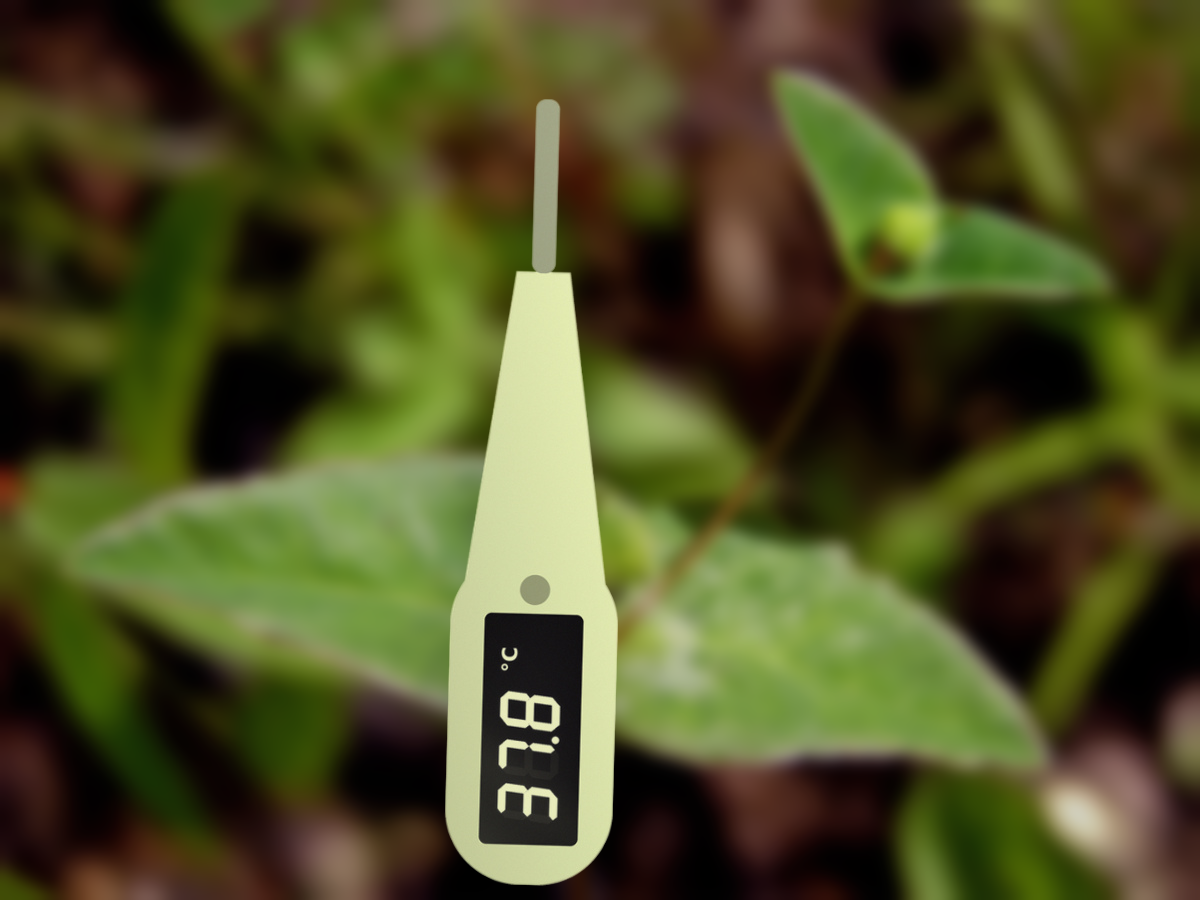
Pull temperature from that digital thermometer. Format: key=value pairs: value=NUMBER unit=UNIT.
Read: value=37.8 unit=°C
